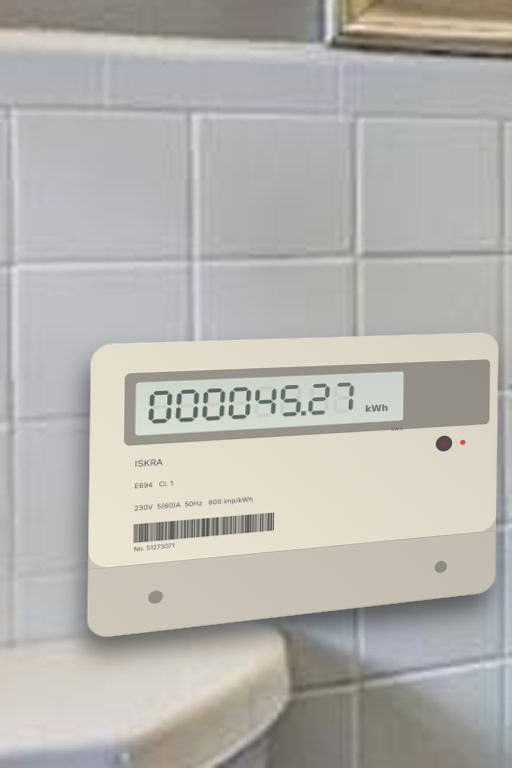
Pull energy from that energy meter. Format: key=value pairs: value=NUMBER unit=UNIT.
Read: value=45.27 unit=kWh
